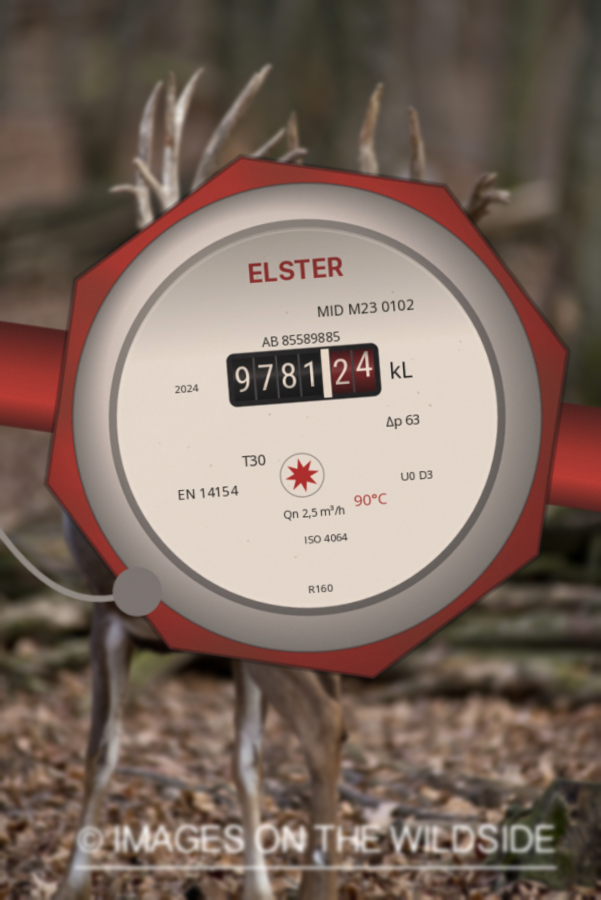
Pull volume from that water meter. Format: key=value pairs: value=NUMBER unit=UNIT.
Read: value=9781.24 unit=kL
